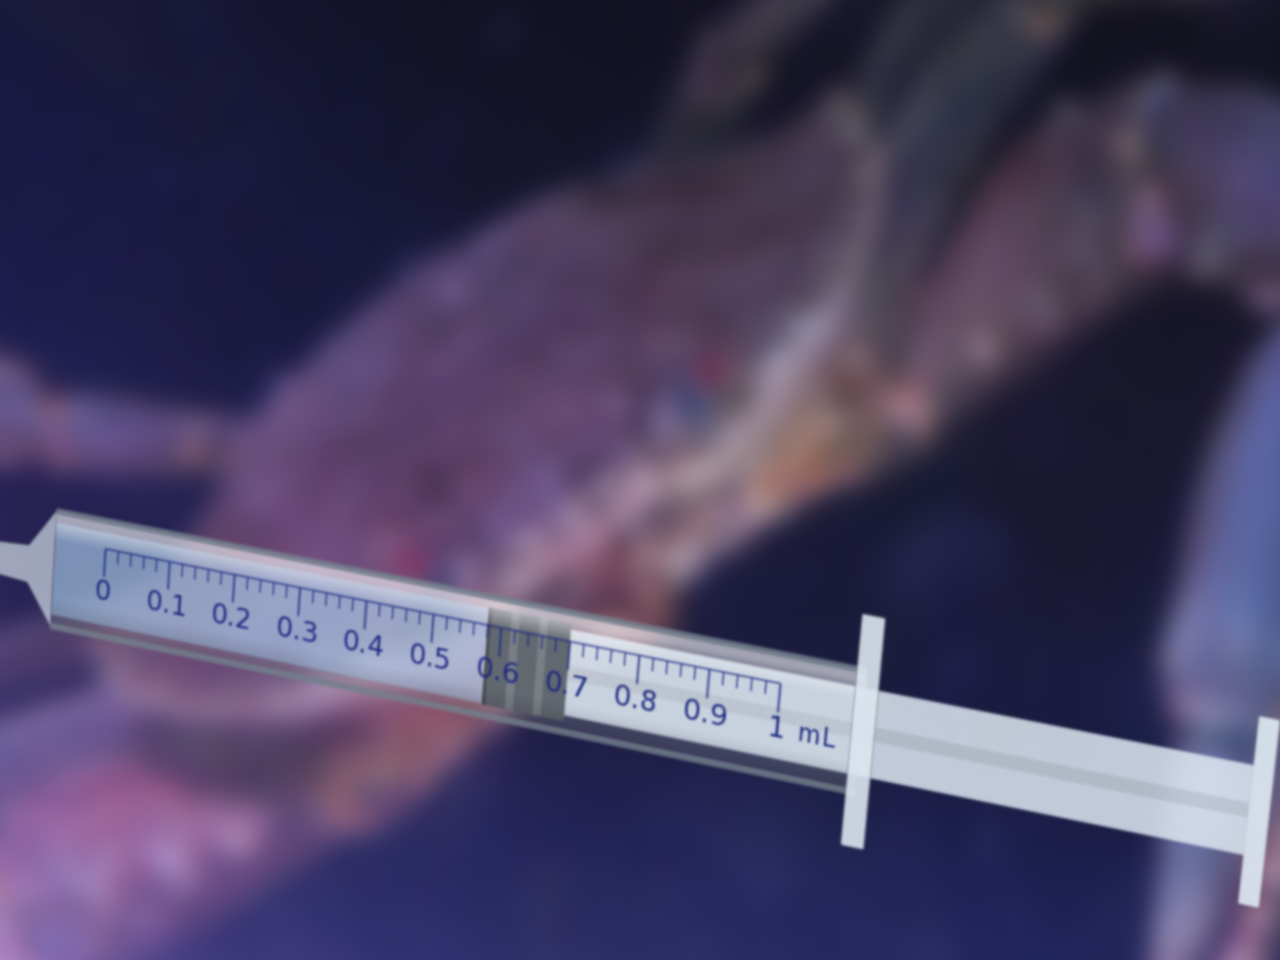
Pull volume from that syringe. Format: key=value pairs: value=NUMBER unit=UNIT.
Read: value=0.58 unit=mL
